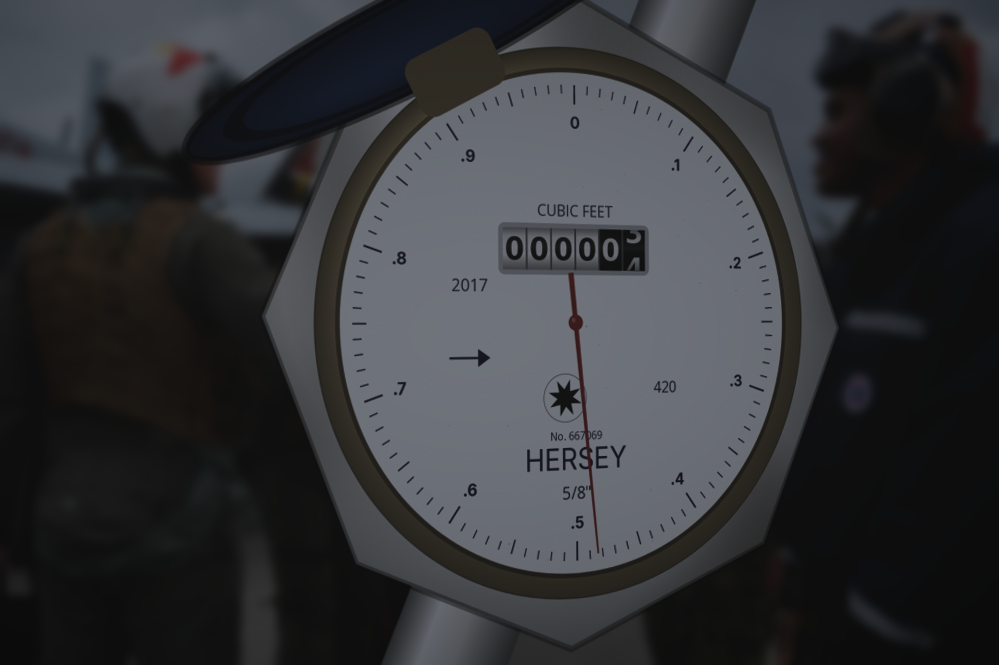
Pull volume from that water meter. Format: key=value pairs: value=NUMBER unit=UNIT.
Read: value=3.48 unit=ft³
